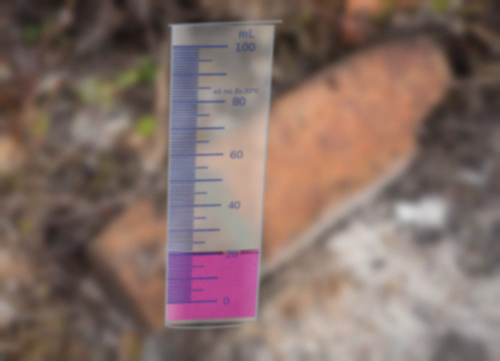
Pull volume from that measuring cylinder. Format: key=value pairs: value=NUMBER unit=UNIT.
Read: value=20 unit=mL
